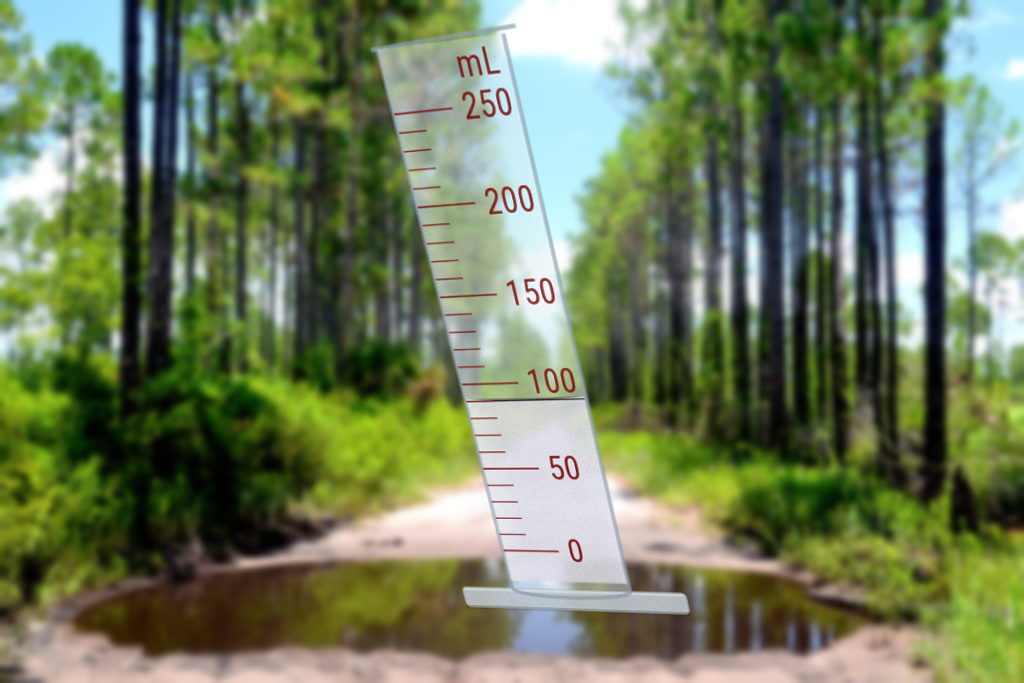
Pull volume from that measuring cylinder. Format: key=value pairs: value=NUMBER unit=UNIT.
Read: value=90 unit=mL
